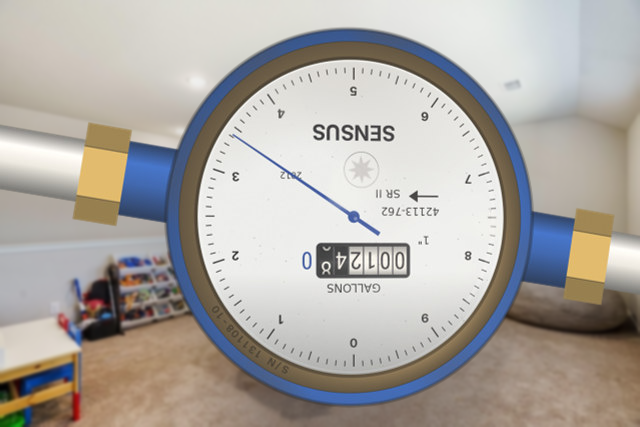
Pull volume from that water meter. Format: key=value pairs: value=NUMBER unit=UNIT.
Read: value=12483.4 unit=gal
